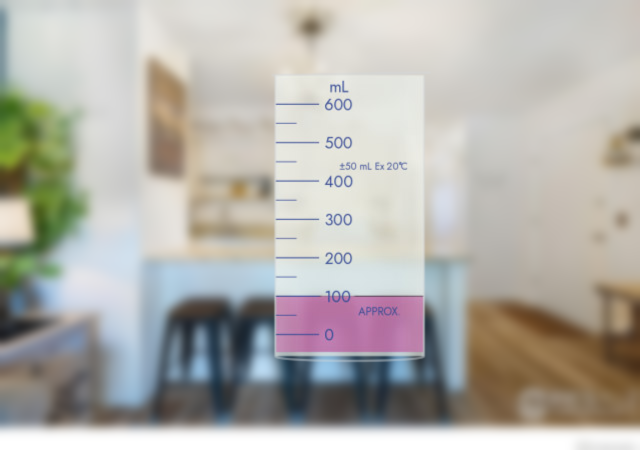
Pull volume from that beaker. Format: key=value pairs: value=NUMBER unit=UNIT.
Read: value=100 unit=mL
